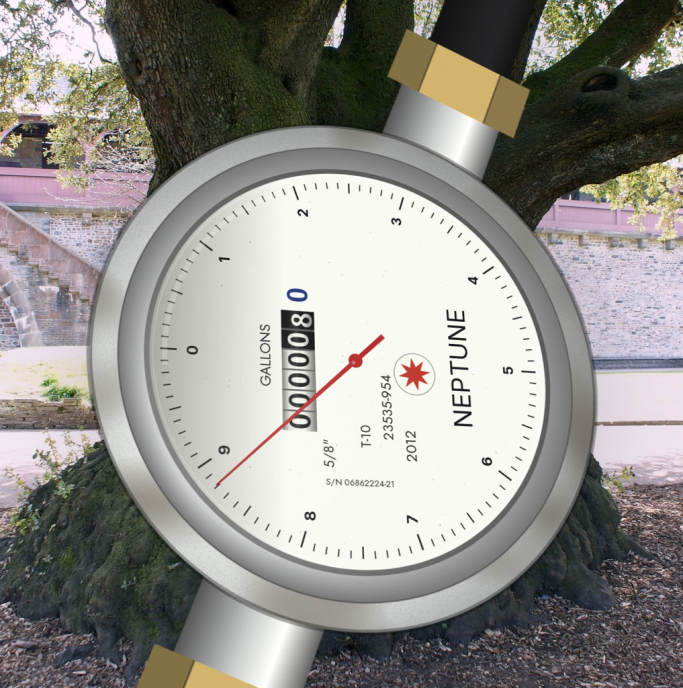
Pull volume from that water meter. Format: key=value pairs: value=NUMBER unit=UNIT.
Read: value=78.8 unit=gal
